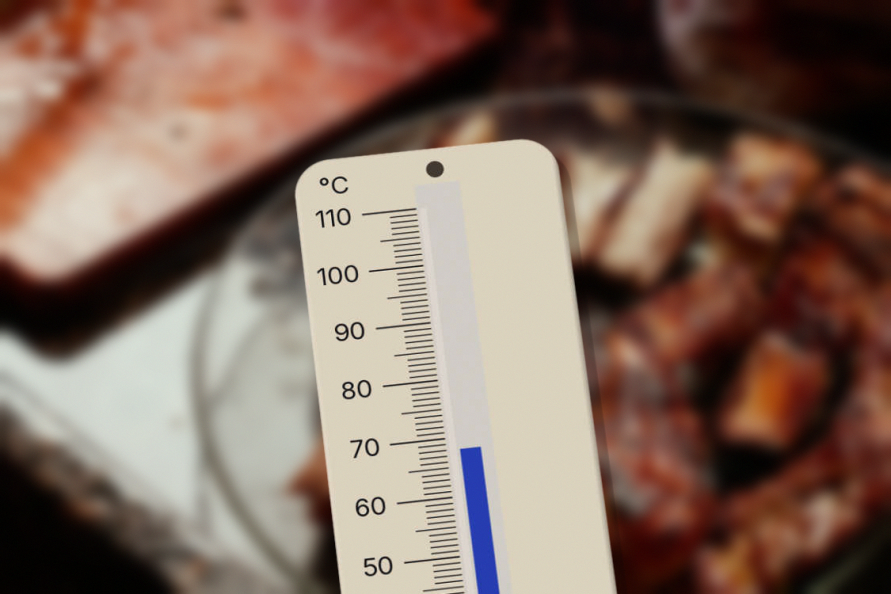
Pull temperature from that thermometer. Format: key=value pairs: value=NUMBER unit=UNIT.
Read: value=68 unit=°C
